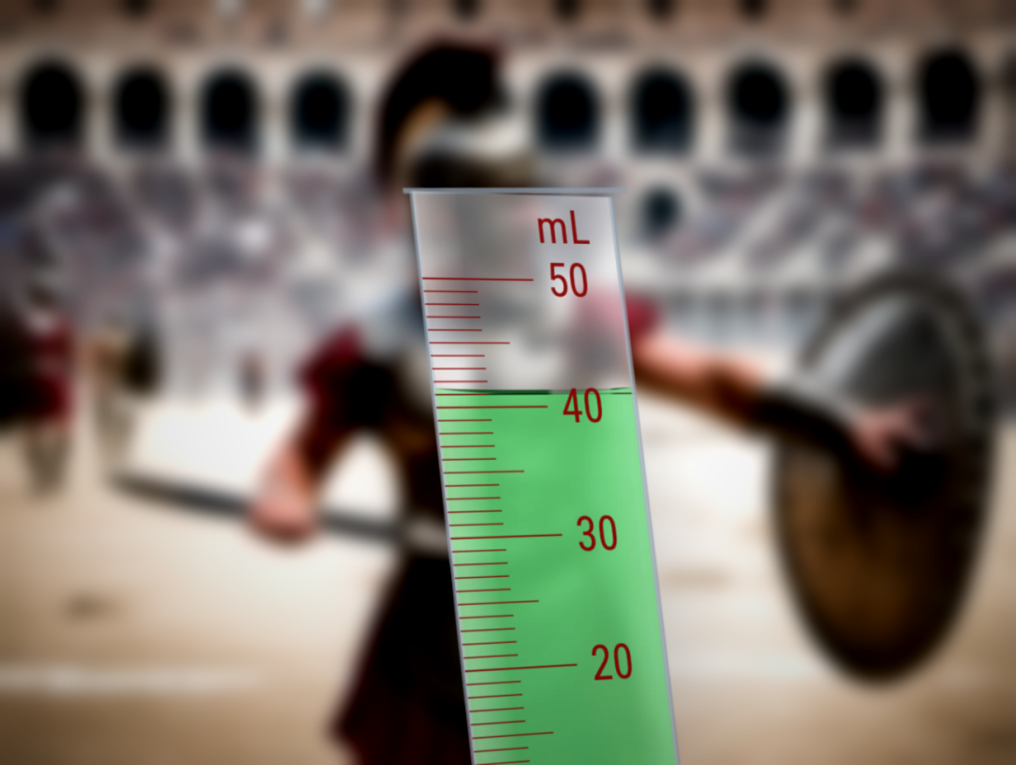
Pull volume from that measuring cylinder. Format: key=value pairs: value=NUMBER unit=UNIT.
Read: value=41 unit=mL
